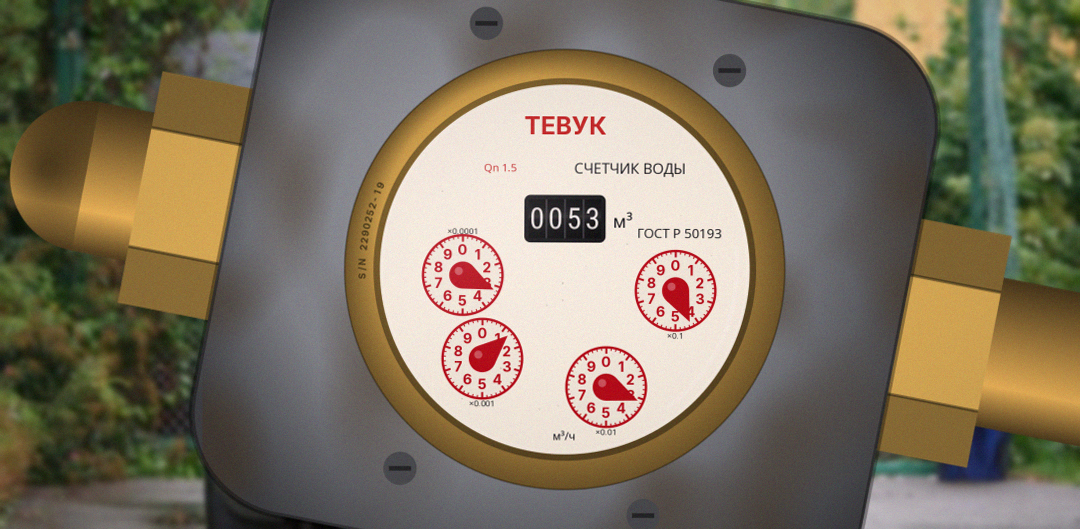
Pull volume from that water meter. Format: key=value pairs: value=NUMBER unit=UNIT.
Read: value=53.4313 unit=m³
